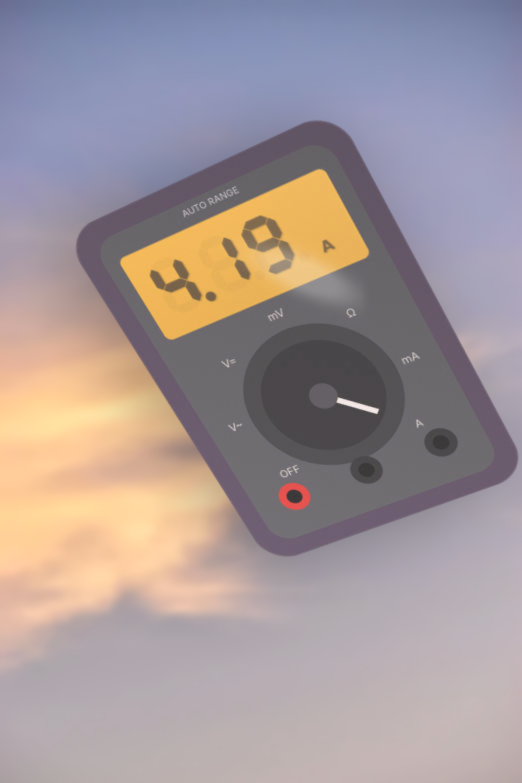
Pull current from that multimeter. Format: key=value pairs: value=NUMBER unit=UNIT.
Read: value=4.19 unit=A
